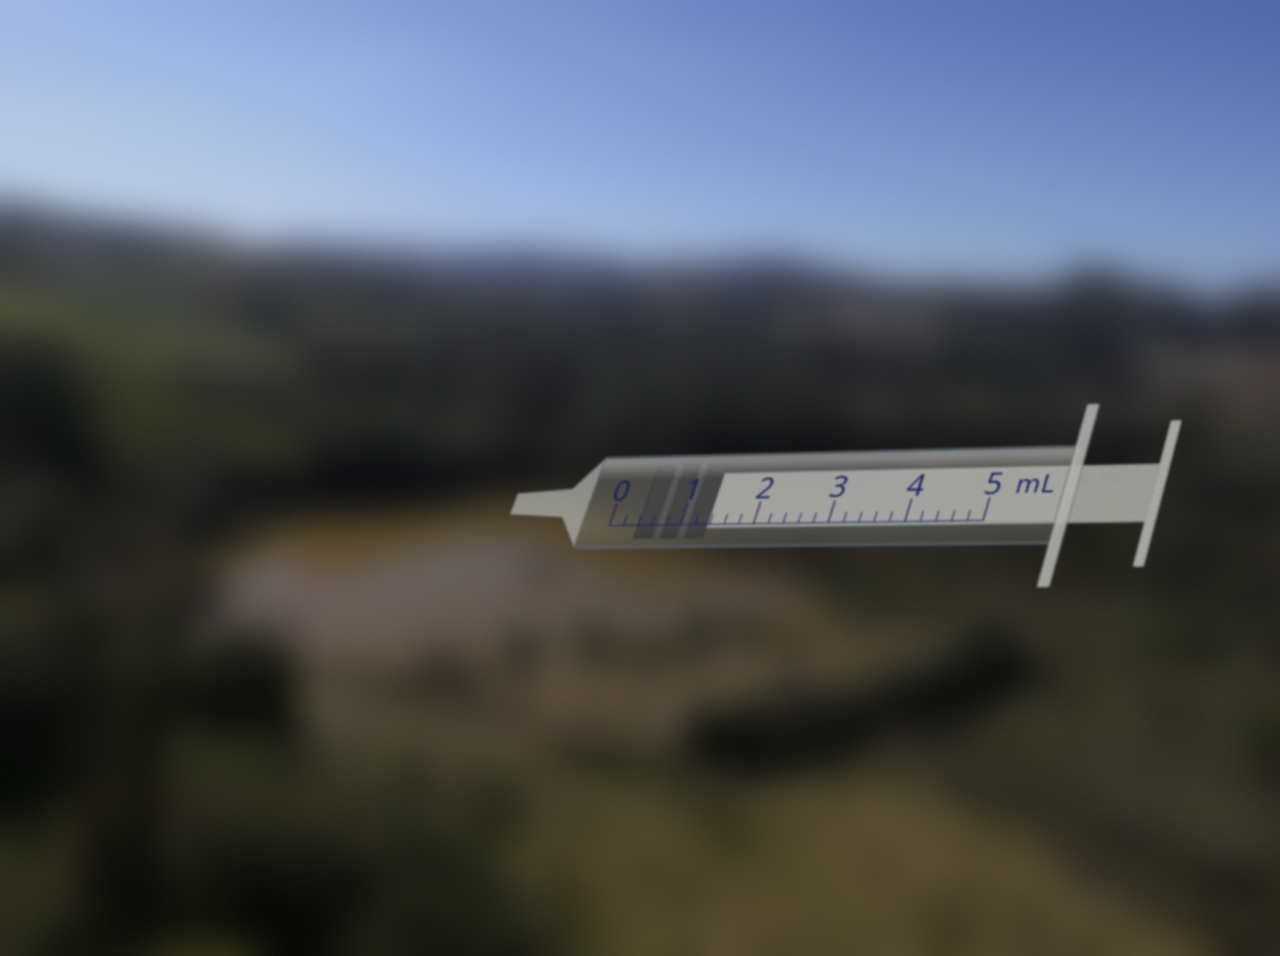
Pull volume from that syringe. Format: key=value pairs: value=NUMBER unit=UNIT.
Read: value=0.4 unit=mL
